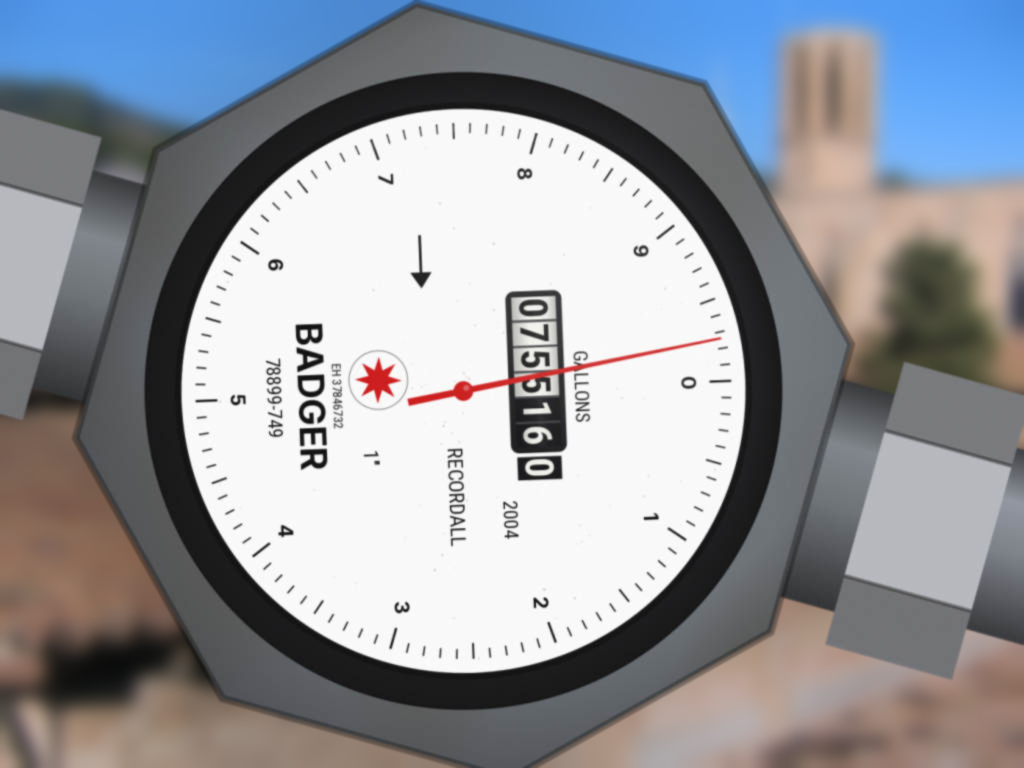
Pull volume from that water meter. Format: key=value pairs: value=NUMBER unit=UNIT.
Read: value=755159.7 unit=gal
